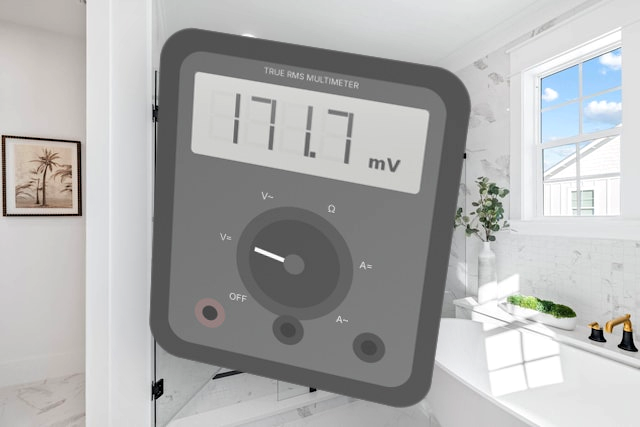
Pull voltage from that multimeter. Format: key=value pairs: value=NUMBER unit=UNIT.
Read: value=171.7 unit=mV
